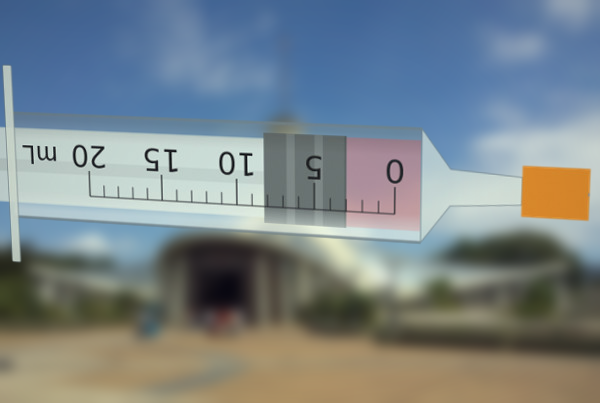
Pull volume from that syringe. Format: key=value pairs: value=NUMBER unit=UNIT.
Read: value=3 unit=mL
